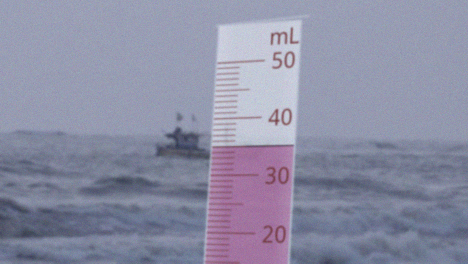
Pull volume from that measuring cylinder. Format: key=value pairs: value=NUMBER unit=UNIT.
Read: value=35 unit=mL
